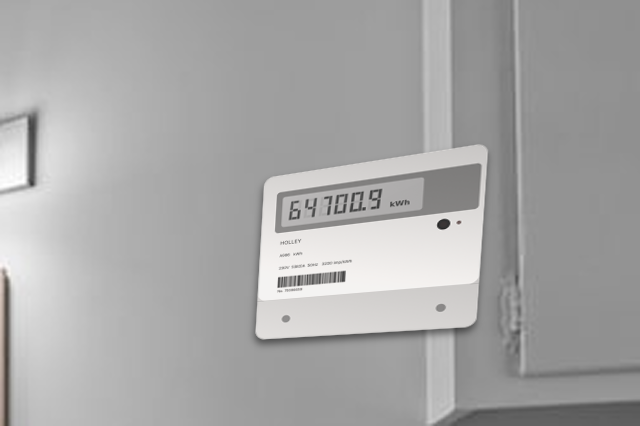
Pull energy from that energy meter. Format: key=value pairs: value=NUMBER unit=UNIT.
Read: value=64700.9 unit=kWh
